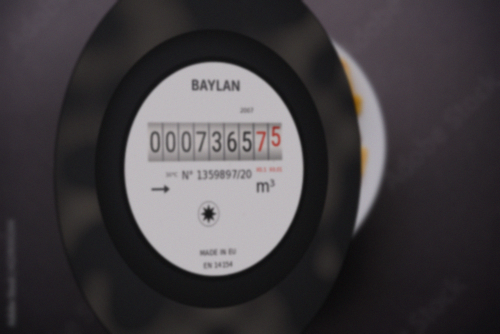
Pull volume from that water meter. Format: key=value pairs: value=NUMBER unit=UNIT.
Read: value=7365.75 unit=m³
